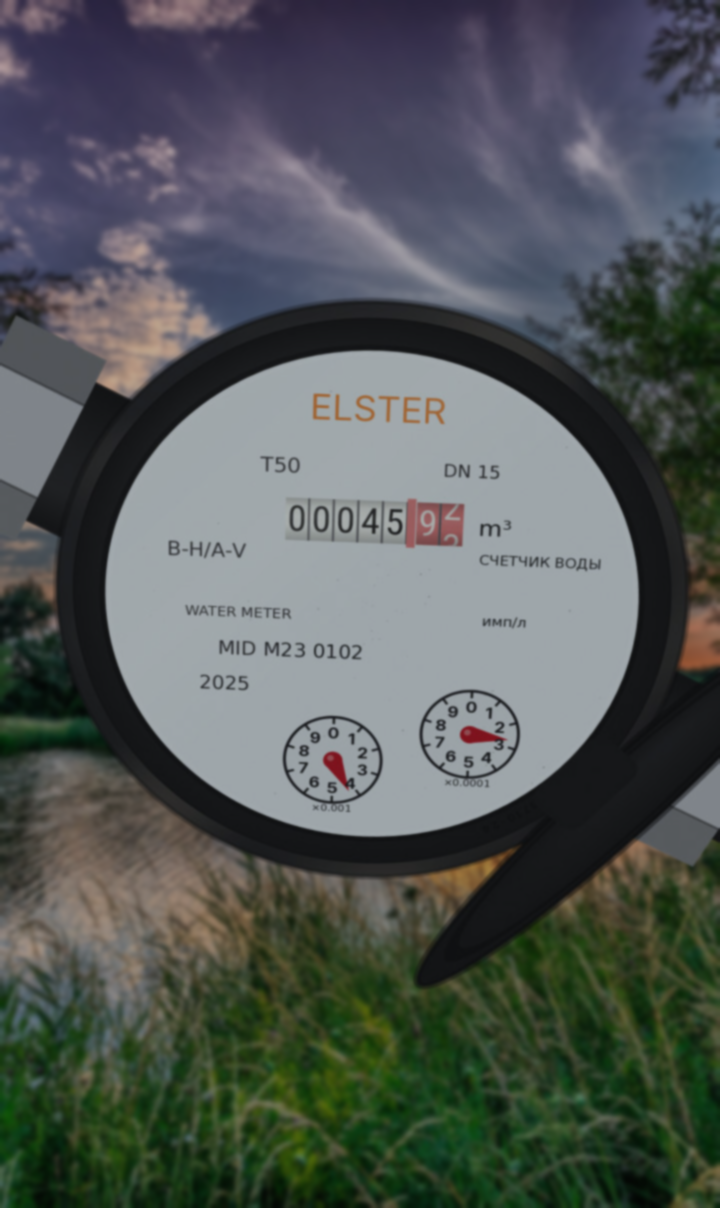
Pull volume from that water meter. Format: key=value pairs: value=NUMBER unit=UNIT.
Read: value=45.9242 unit=m³
